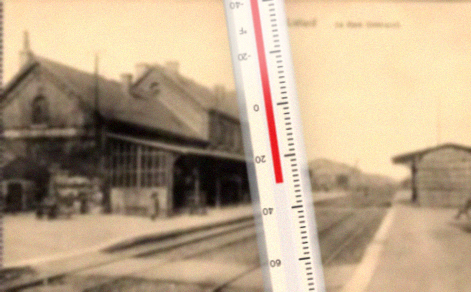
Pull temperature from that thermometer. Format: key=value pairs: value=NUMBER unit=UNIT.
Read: value=30 unit=°F
